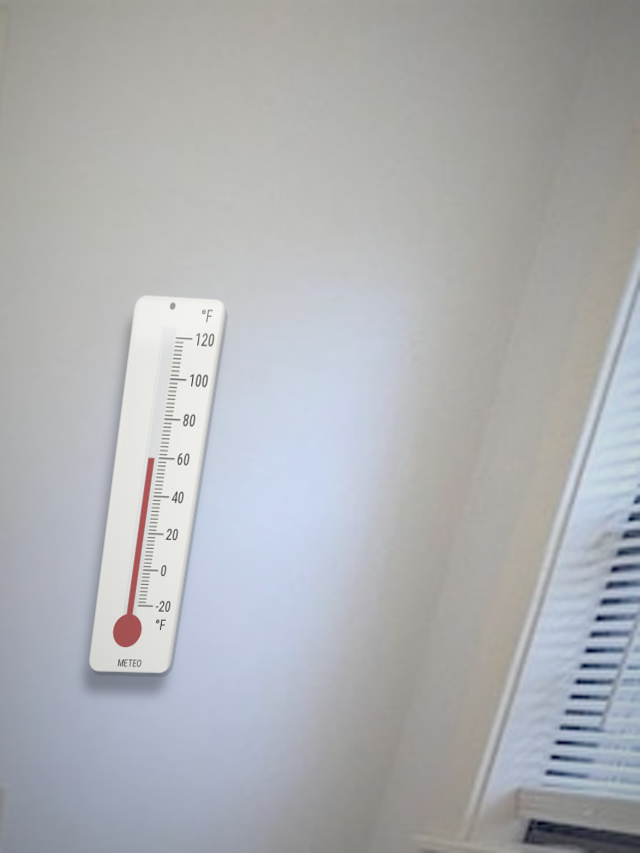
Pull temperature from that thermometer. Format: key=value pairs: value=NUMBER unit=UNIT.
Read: value=60 unit=°F
